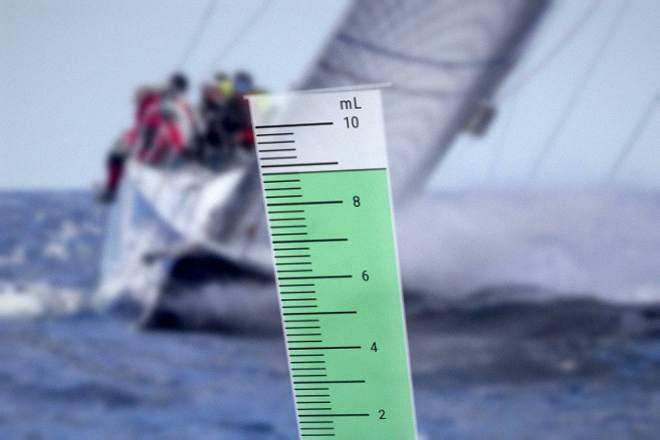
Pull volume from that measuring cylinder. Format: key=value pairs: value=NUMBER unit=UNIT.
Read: value=8.8 unit=mL
